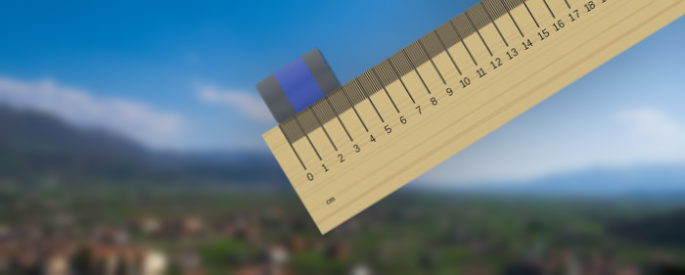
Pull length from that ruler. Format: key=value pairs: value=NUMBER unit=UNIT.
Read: value=4 unit=cm
